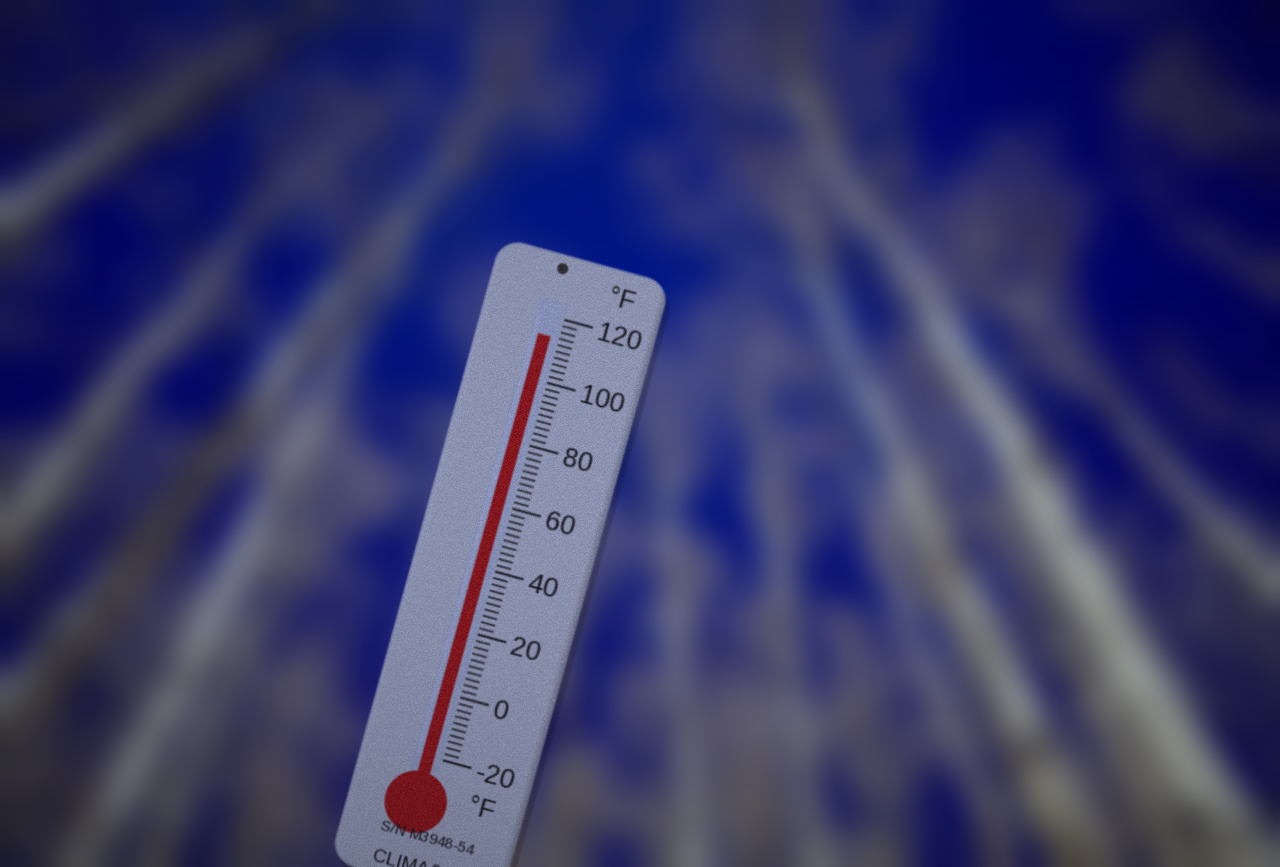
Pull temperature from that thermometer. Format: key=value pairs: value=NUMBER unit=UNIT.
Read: value=114 unit=°F
